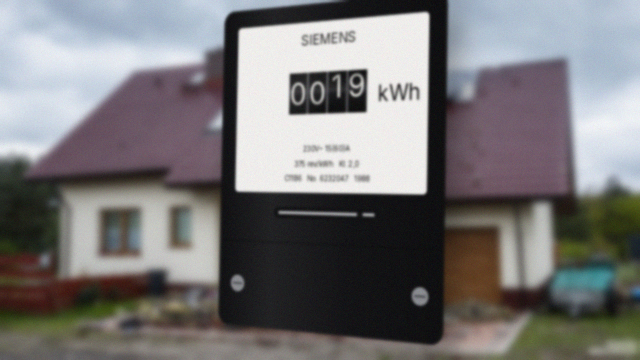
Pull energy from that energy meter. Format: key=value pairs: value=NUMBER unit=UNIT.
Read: value=19 unit=kWh
